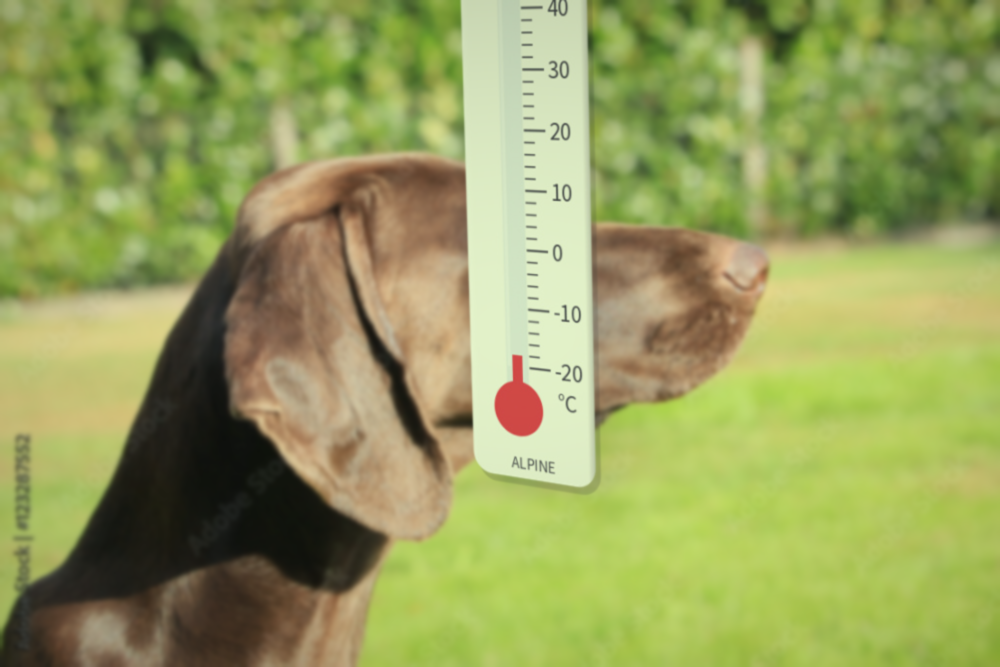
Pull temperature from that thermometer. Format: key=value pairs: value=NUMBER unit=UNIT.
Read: value=-18 unit=°C
